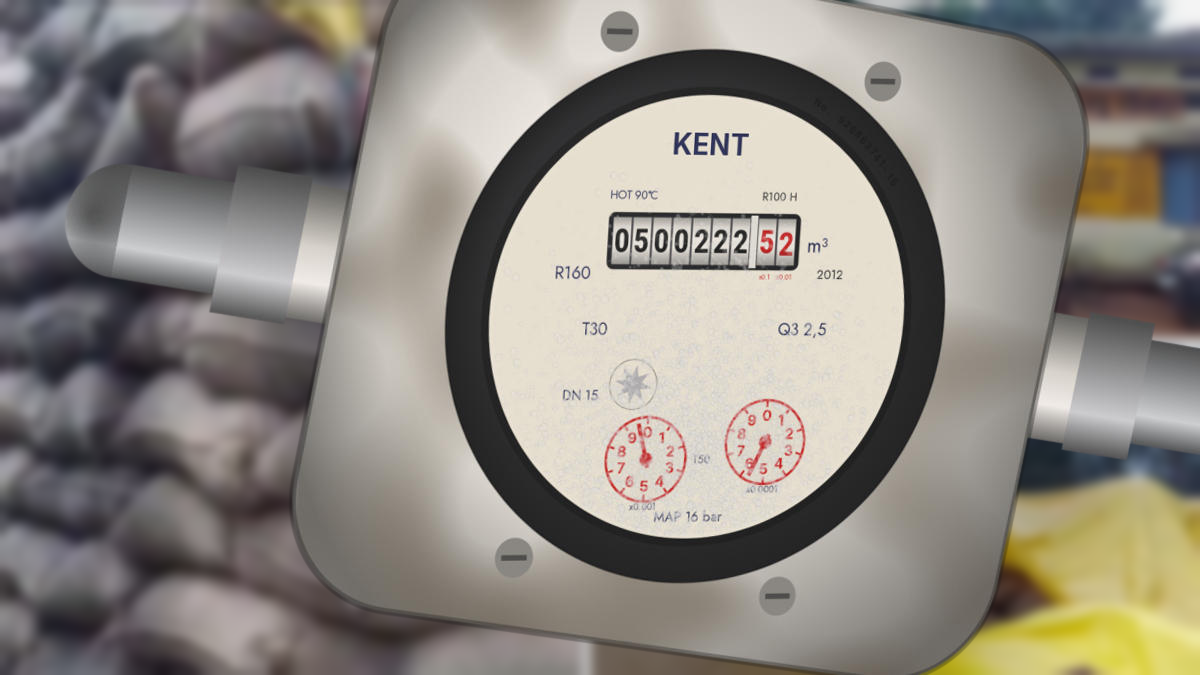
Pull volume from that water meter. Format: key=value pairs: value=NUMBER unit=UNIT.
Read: value=500222.5195 unit=m³
